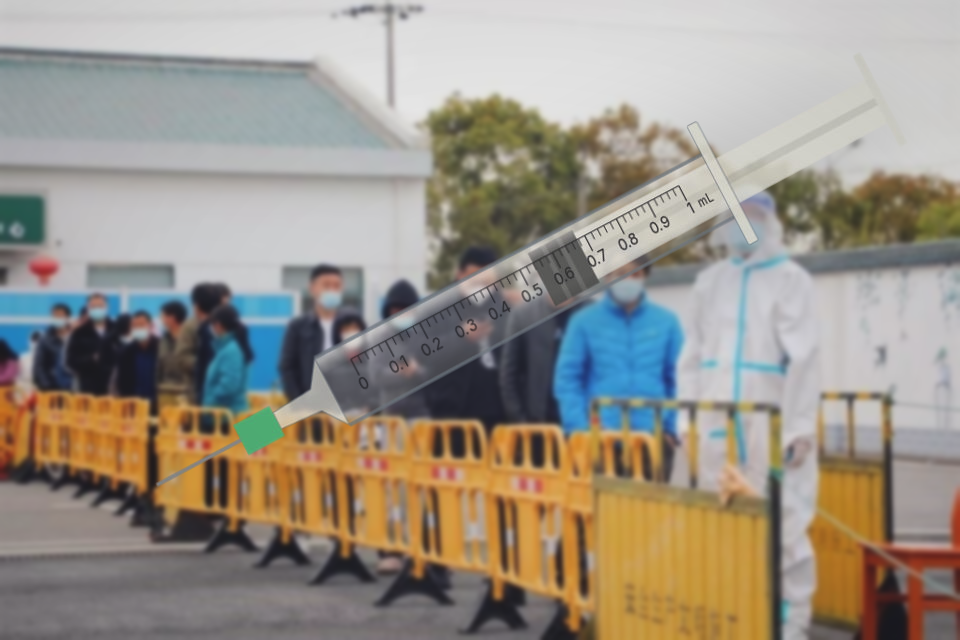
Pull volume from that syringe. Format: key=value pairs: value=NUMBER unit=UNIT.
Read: value=0.54 unit=mL
